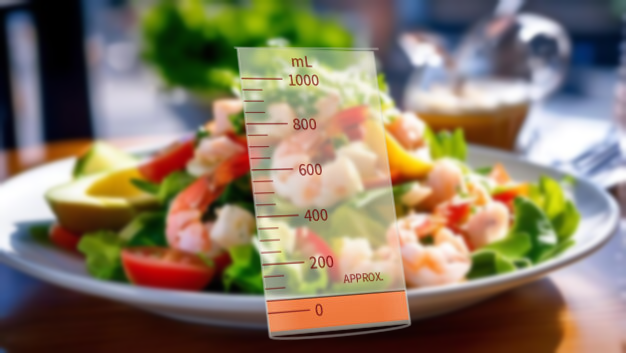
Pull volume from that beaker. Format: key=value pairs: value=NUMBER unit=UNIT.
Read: value=50 unit=mL
